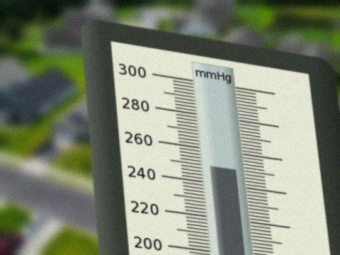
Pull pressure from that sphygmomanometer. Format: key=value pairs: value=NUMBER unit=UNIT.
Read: value=250 unit=mmHg
